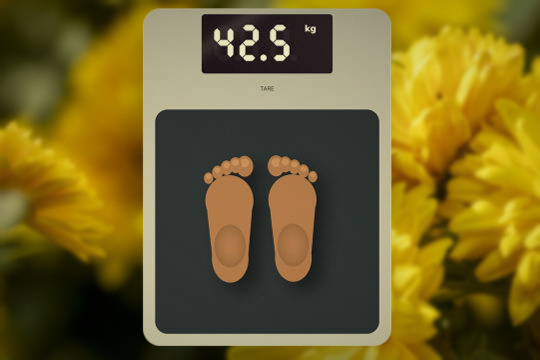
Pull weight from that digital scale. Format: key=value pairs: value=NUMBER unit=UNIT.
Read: value=42.5 unit=kg
